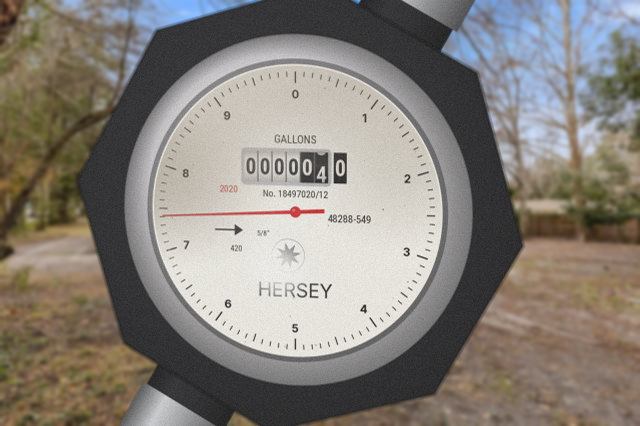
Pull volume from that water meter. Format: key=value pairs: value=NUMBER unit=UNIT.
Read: value=37.4 unit=gal
